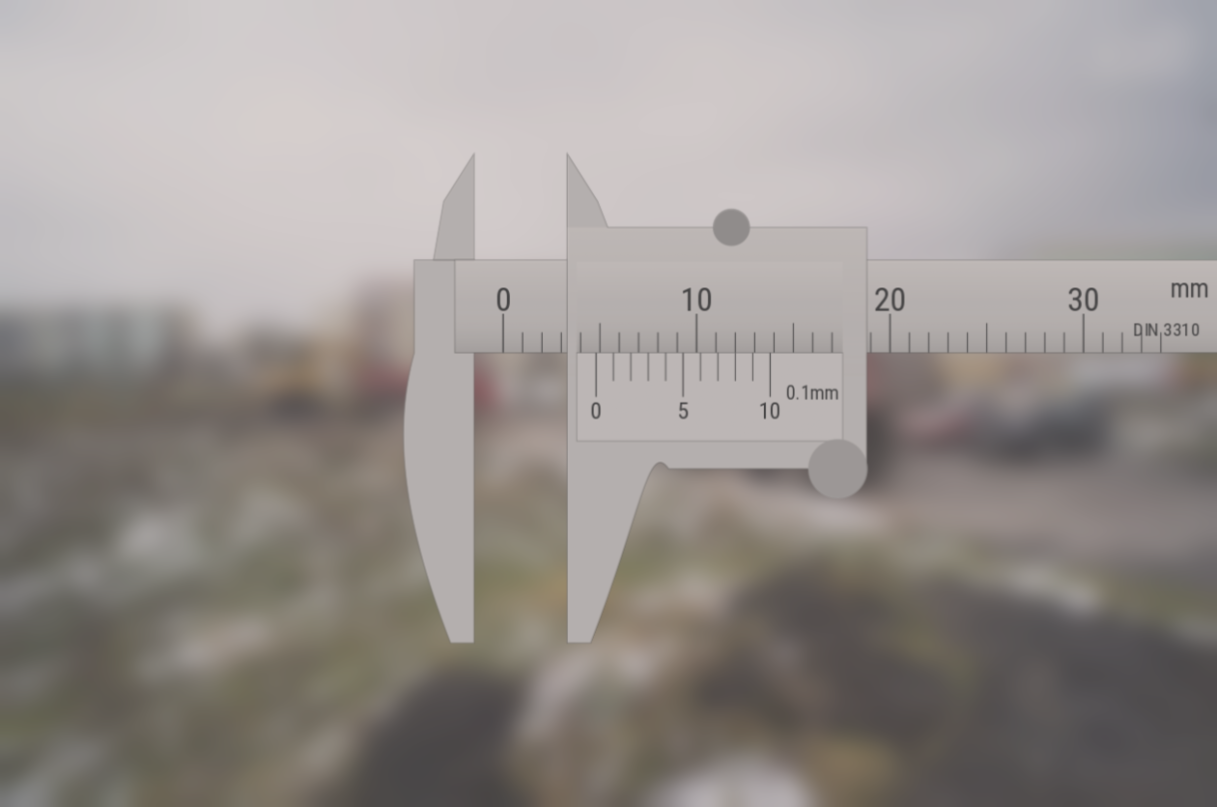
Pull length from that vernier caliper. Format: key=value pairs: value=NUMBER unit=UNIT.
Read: value=4.8 unit=mm
